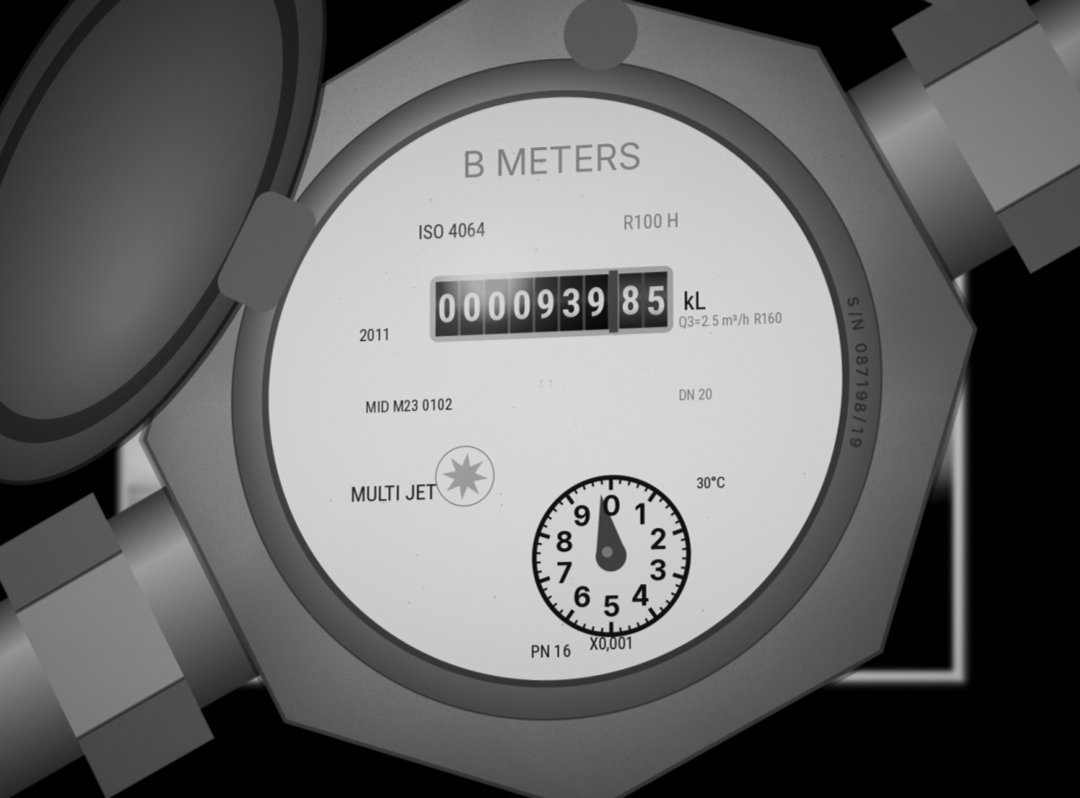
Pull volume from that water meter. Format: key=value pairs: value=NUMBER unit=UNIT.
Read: value=939.849 unit=kL
